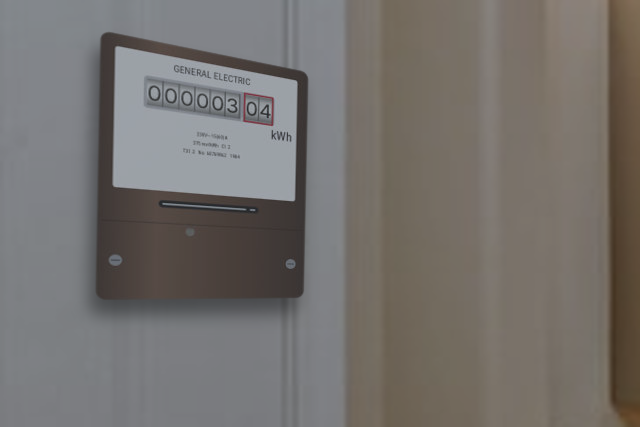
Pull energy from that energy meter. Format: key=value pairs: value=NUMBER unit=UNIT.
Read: value=3.04 unit=kWh
